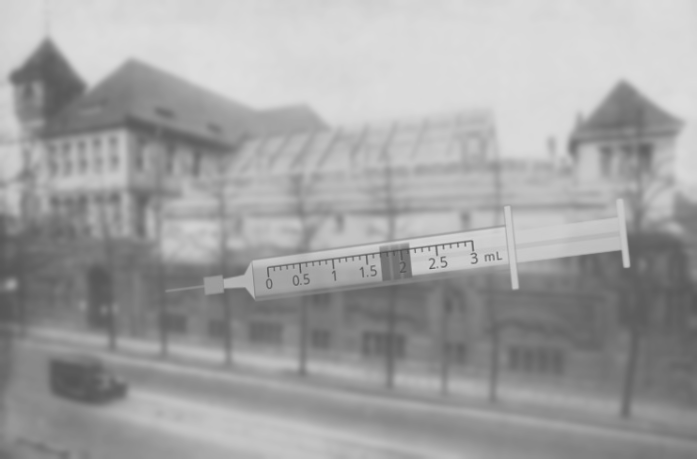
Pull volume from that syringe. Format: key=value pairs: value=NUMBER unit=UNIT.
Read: value=1.7 unit=mL
